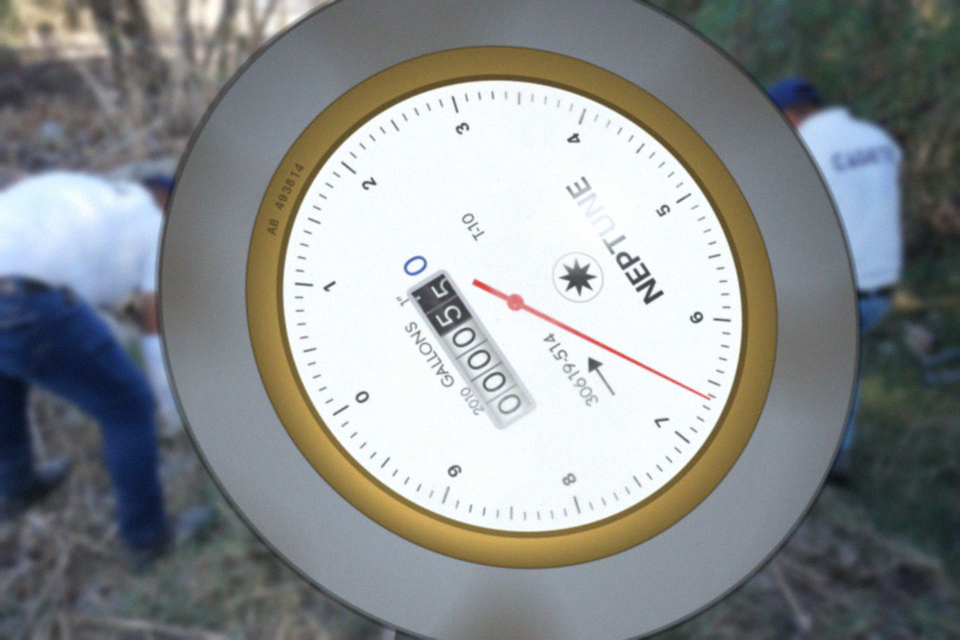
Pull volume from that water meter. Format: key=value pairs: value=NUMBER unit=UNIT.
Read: value=546.6 unit=gal
